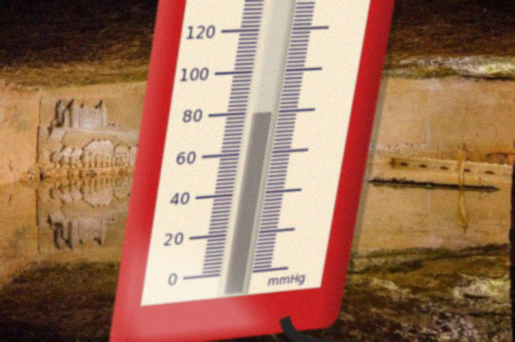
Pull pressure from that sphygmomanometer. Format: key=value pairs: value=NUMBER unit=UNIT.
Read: value=80 unit=mmHg
